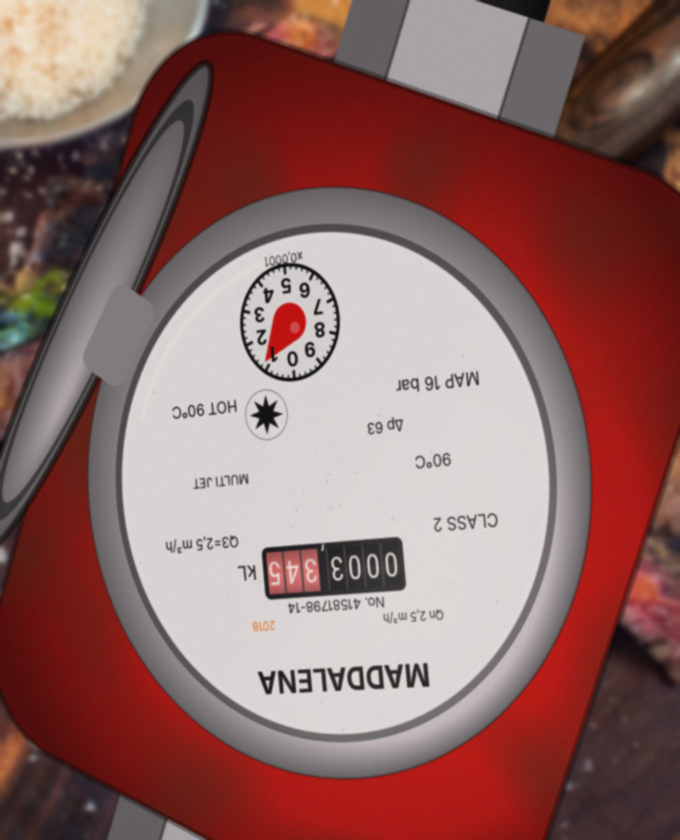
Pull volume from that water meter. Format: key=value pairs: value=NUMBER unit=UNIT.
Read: value=3.3451 unit=kL
